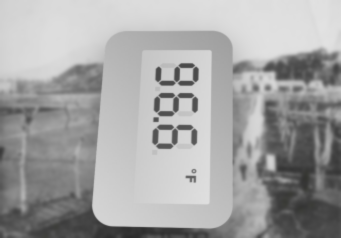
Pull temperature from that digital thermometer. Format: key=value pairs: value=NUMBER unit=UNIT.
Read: value=96.6 unit=°F
